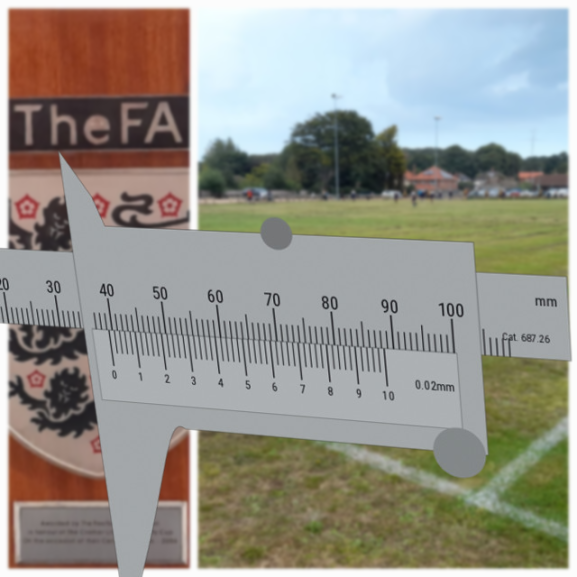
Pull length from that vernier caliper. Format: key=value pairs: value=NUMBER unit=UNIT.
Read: value=39.4 unit=mm
